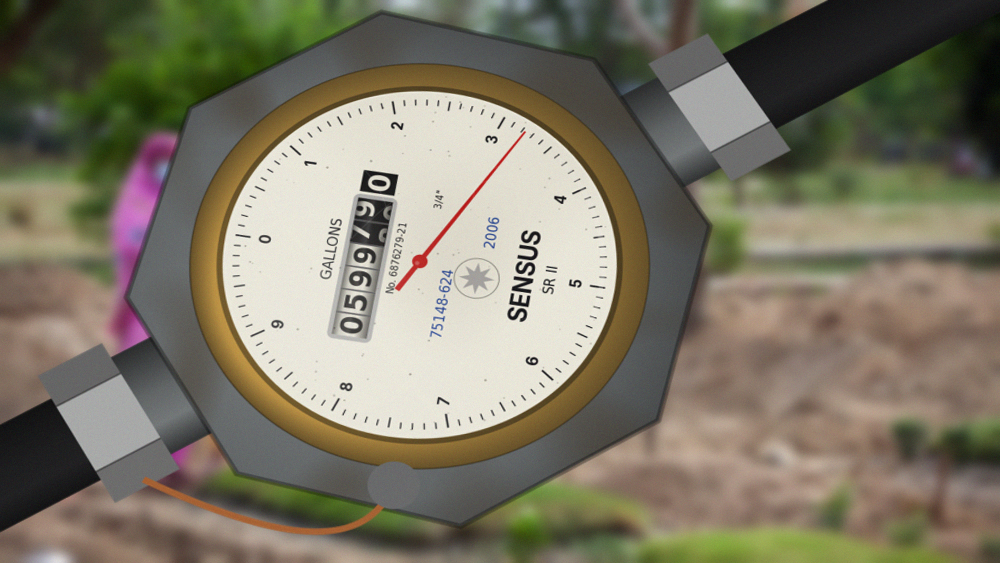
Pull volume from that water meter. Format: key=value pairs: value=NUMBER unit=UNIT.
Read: value=599793.2 unit=gal
